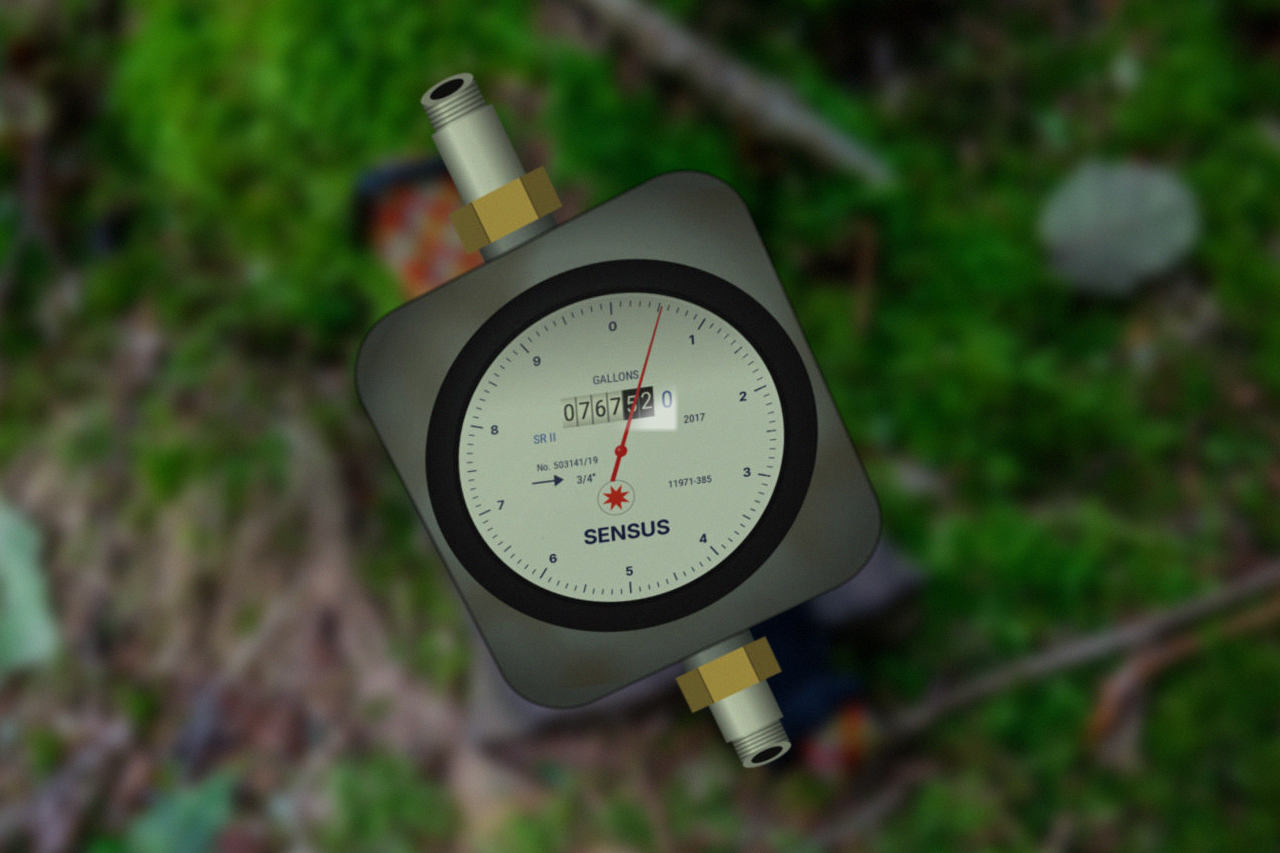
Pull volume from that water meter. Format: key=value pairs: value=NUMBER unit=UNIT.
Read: value=767520.5 unit=gal
